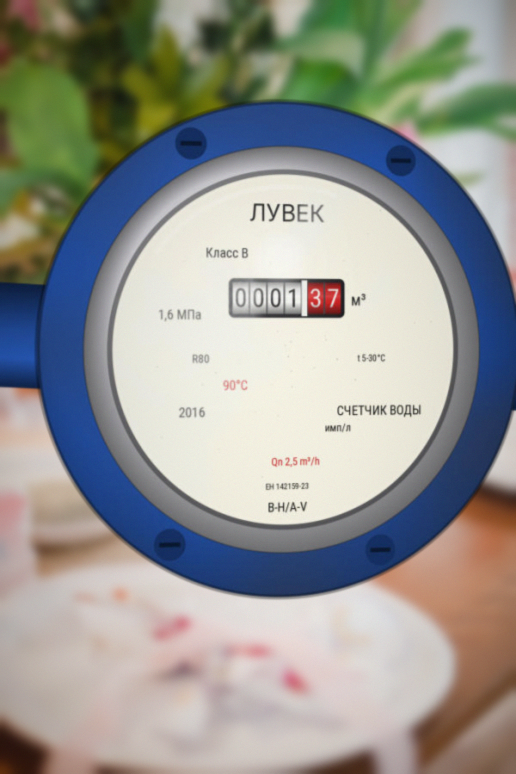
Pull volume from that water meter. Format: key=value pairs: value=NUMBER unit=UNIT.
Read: value=1.37 unit=m³
